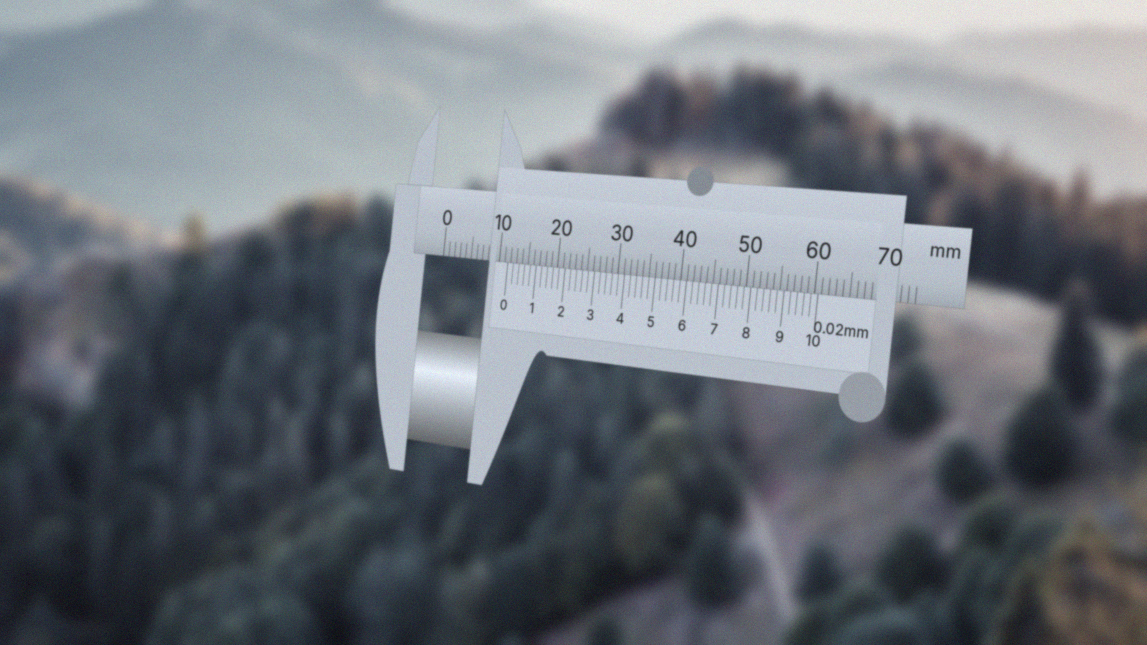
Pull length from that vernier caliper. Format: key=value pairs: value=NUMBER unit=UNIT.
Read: value=11.5 unit=mm
